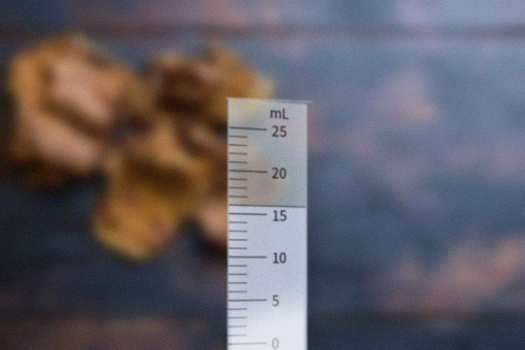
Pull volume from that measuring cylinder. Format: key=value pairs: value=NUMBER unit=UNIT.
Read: value=16 unit=mL
